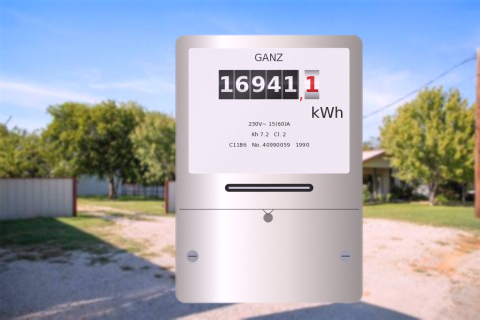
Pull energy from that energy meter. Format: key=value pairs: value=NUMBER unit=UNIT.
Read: value=16941.1 unit=kWh
